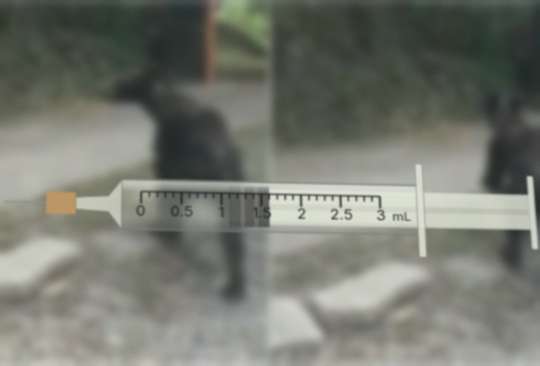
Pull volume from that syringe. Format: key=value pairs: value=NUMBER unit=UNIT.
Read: value=1.1 unit=mL
